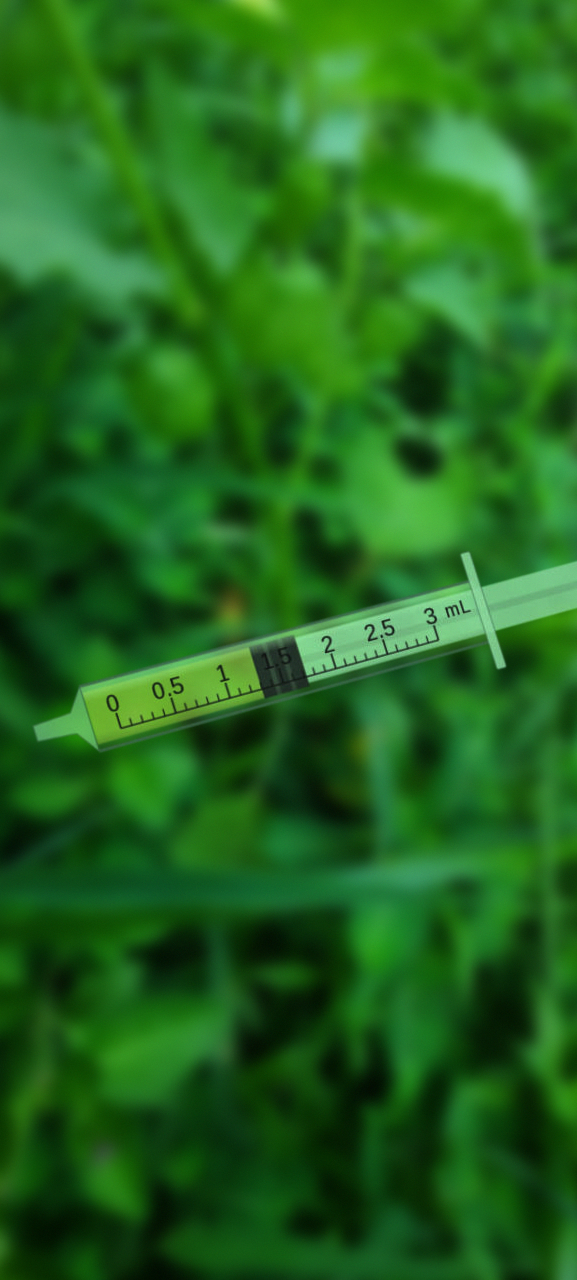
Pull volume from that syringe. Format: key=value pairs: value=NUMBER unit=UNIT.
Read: value=1.3 unit=mL
